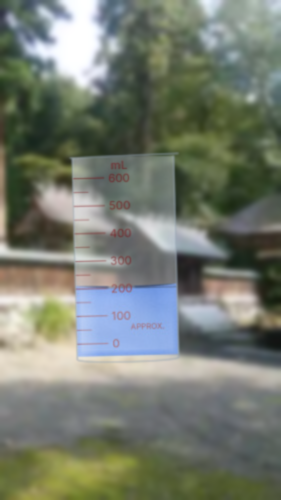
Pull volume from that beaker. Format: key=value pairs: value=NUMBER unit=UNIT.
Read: value=200 unit=mL
